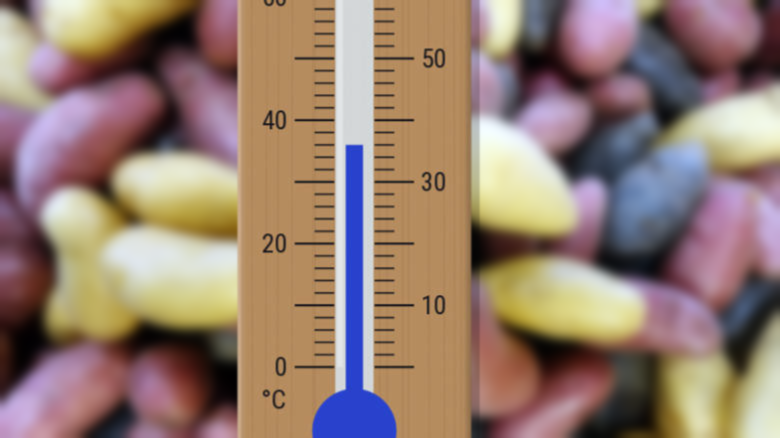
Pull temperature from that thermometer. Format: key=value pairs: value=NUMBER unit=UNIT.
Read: value=36 unit=°C
